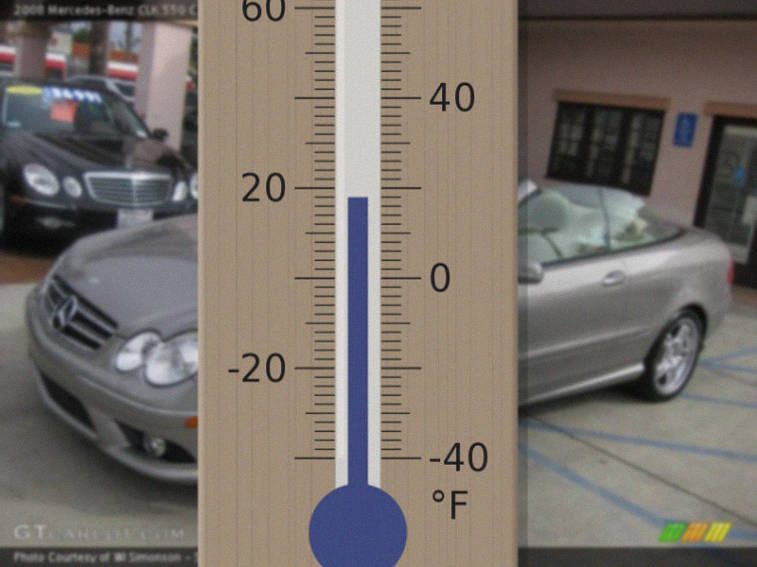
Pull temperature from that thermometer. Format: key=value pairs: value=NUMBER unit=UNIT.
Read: value=18 unit=°F
